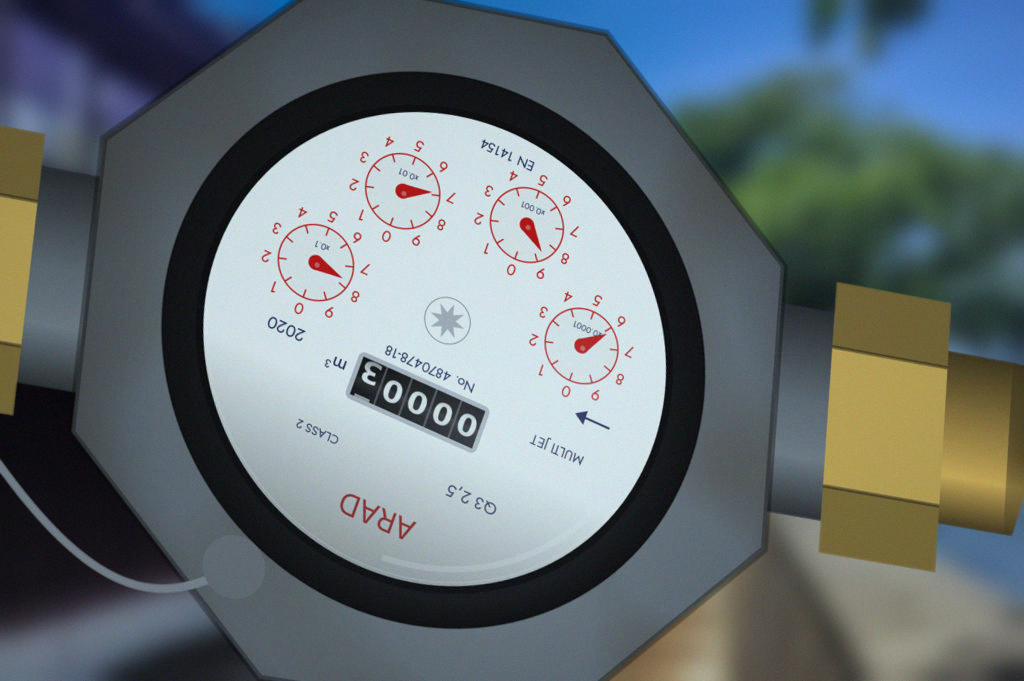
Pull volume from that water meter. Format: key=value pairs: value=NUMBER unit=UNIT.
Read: value=2.7686 unit=m³
